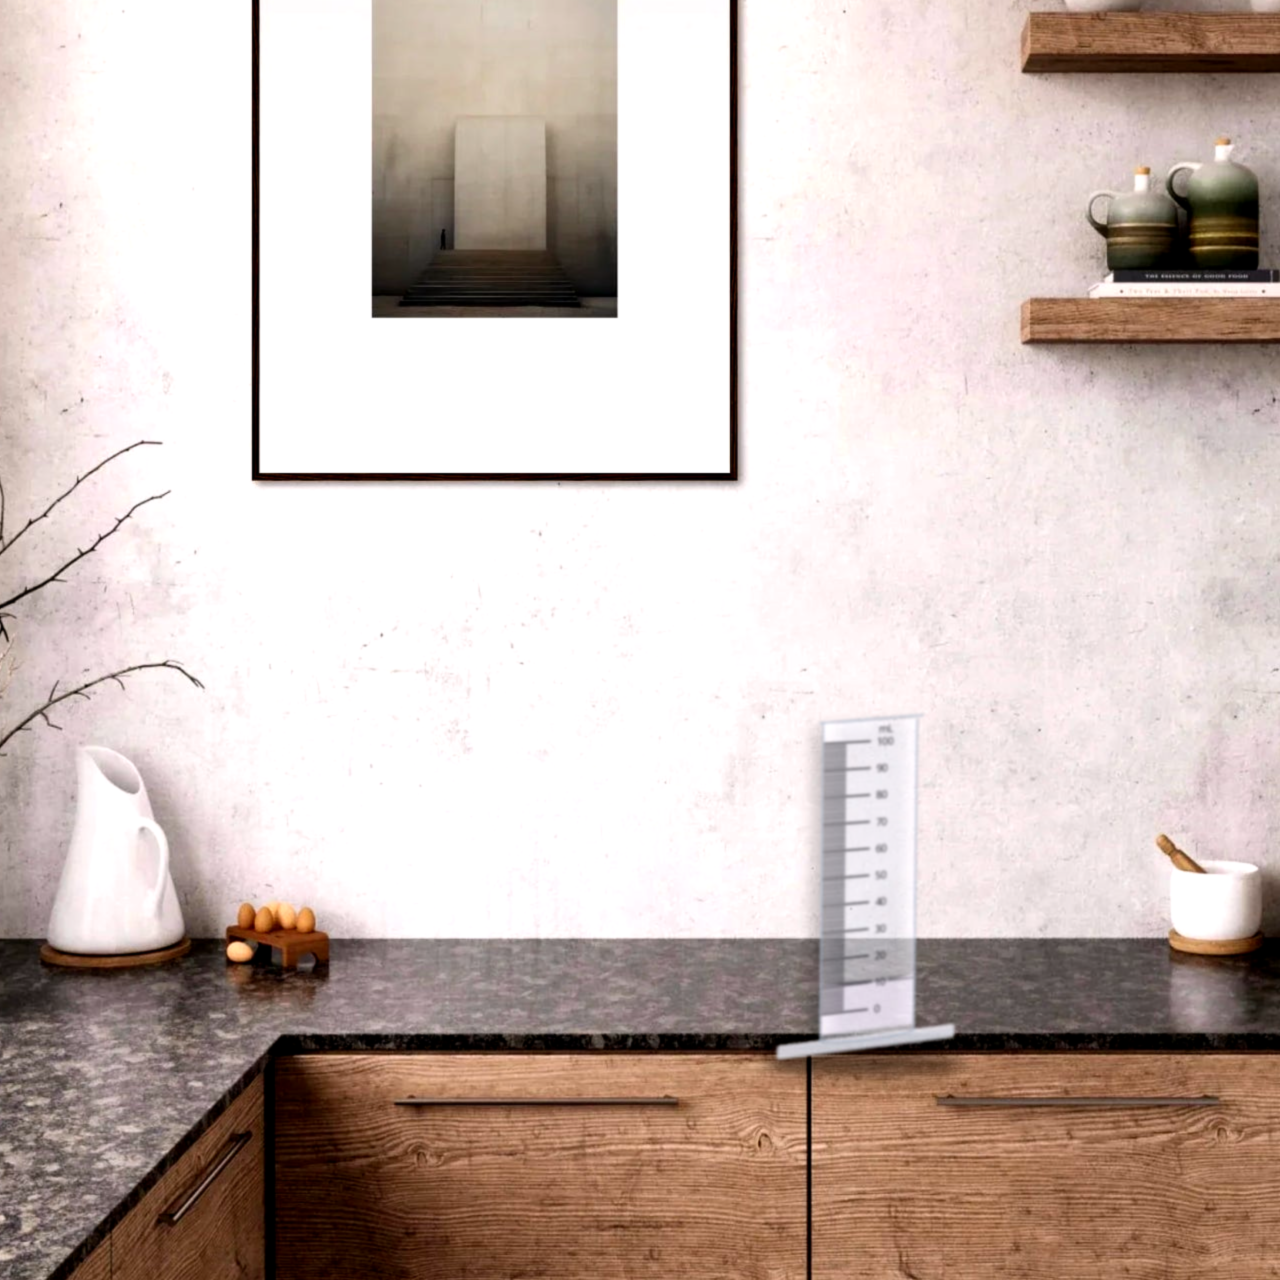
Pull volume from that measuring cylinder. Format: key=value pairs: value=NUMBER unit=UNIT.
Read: value=10 unit=mL
